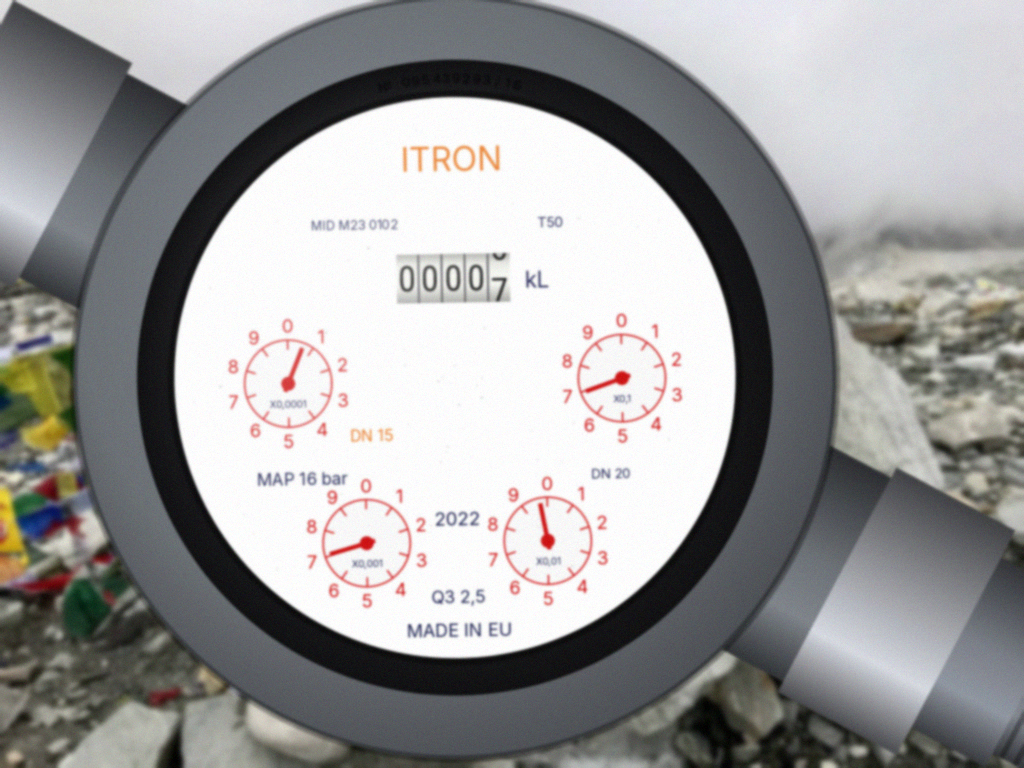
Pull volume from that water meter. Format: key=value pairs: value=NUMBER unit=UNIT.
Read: value=6.6970 unit=kL
